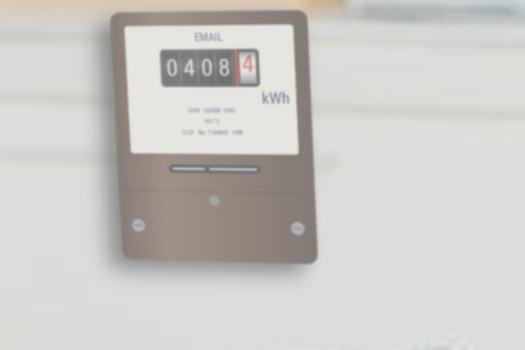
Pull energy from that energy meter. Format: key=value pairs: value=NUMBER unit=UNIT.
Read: value=408.4 unit=kWh
